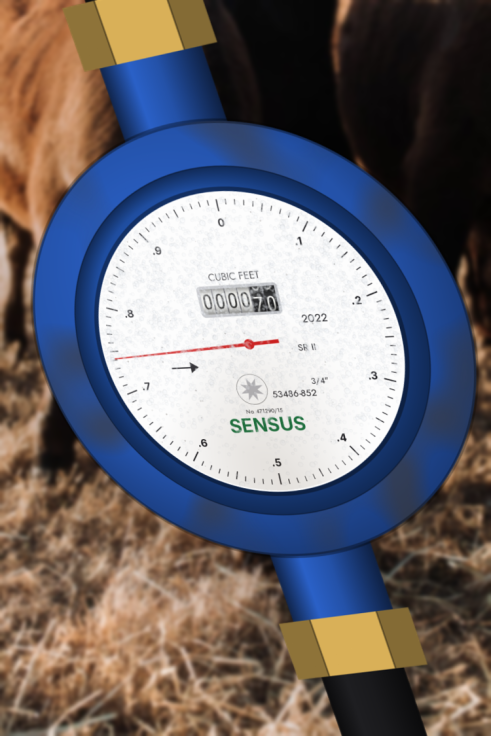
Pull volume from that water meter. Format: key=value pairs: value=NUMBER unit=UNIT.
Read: value=69.74 unit=ft³
